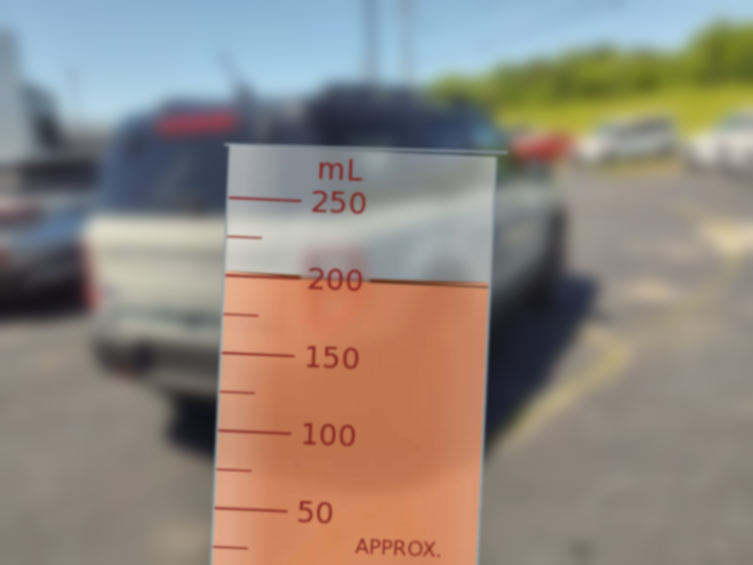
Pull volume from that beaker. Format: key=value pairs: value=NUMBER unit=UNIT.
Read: value=200 unit=mL
